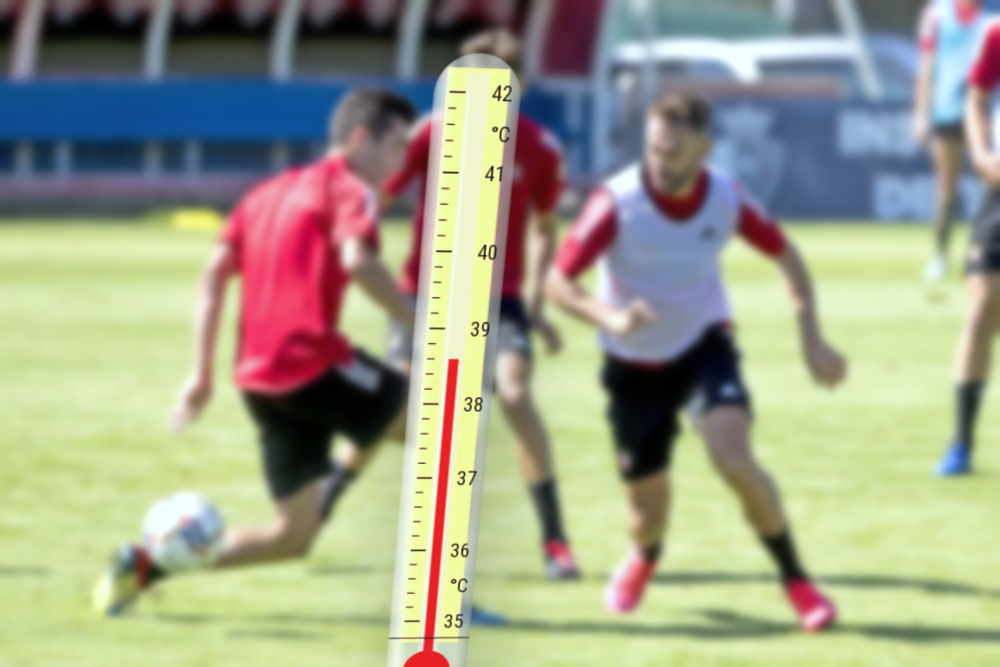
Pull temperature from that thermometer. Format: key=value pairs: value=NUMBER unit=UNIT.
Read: value=38.6 unit=°C
